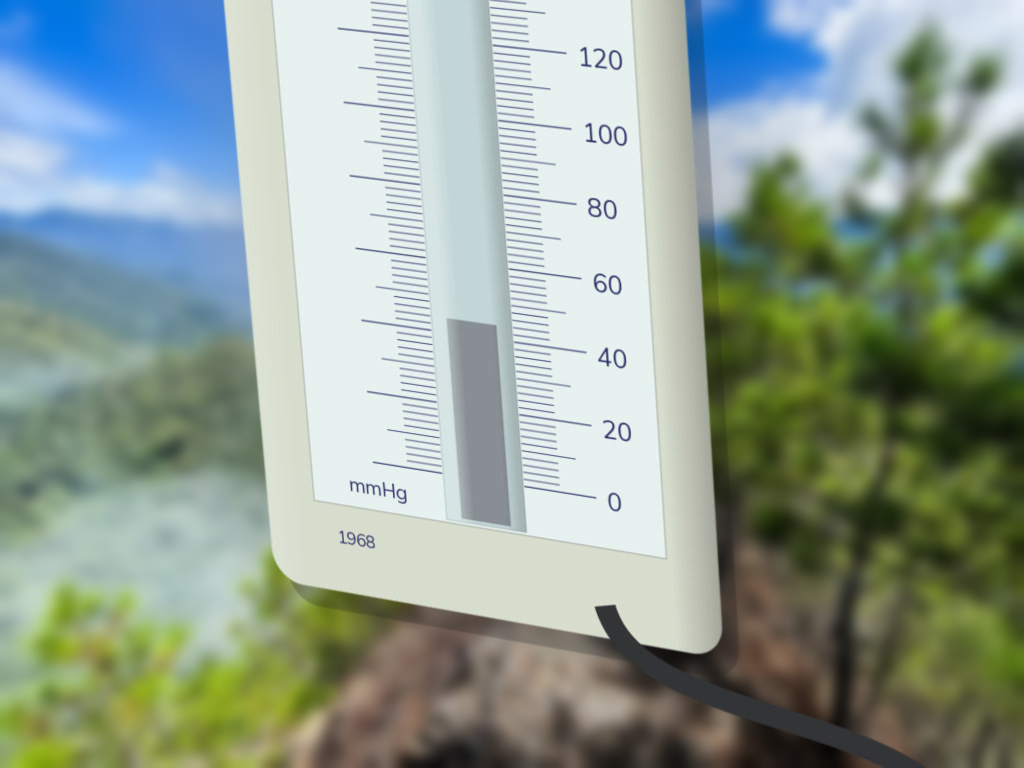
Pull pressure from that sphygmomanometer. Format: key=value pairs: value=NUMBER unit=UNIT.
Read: value=44 unit=mmHg
